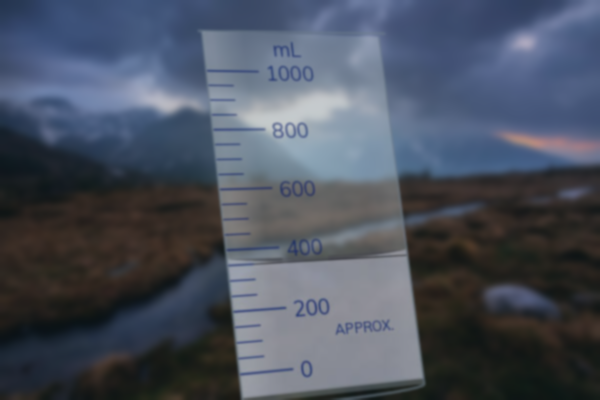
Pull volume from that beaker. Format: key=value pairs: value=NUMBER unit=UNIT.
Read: value=350 unit=mL
